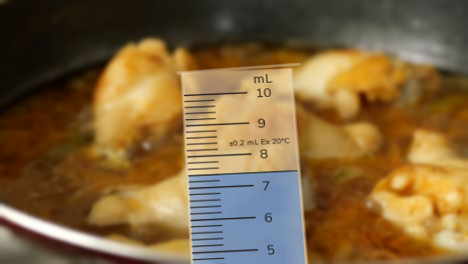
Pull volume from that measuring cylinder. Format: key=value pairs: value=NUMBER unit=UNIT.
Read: value=7.4 unit=mL
